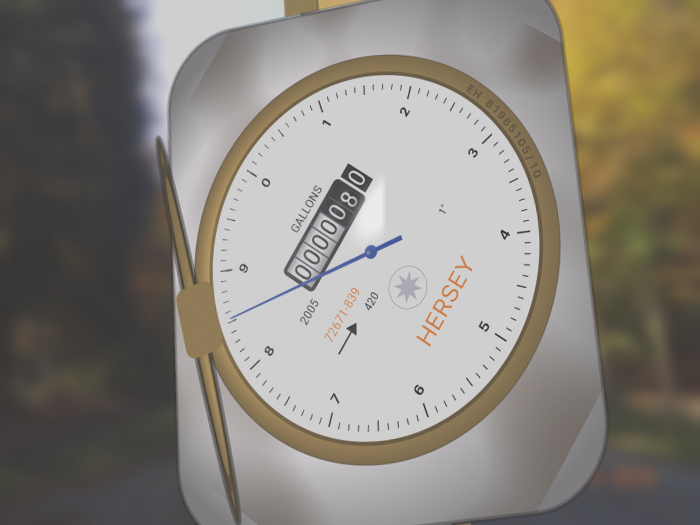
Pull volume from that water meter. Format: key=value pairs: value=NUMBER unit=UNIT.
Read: value=78.5 unit=gal
